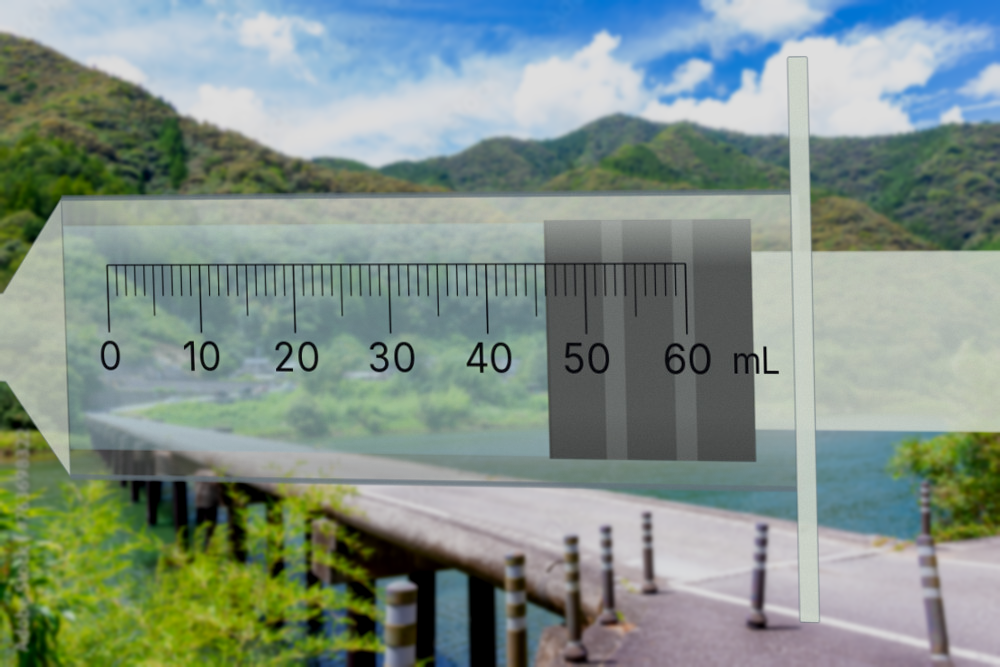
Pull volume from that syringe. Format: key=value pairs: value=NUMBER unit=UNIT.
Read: value=46 unit=mL
